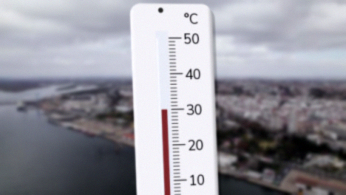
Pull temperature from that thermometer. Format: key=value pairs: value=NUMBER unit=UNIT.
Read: value=30 unit=°C
